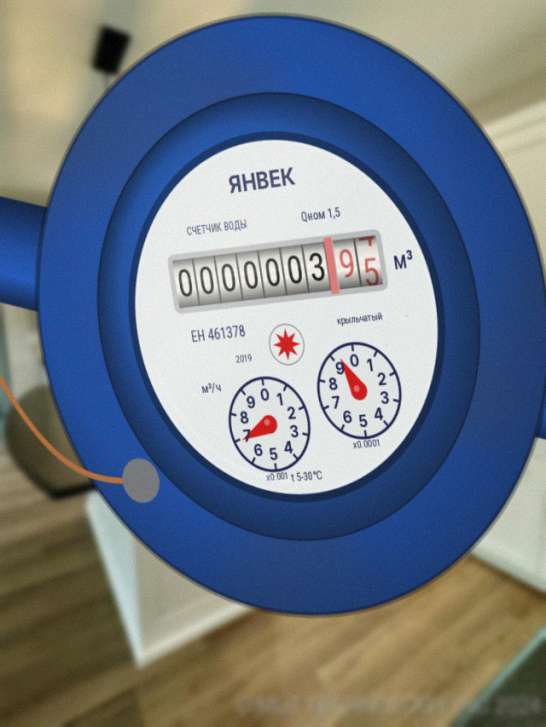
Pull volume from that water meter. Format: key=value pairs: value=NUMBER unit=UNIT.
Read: value=3.9469 unit=m³
